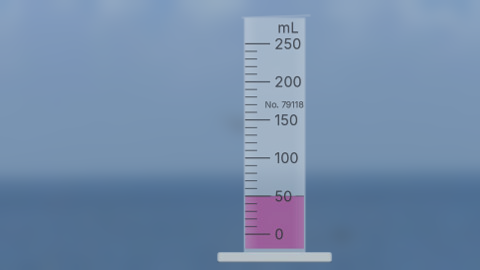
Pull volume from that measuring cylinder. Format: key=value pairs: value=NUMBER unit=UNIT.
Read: value=50 unit=mL
